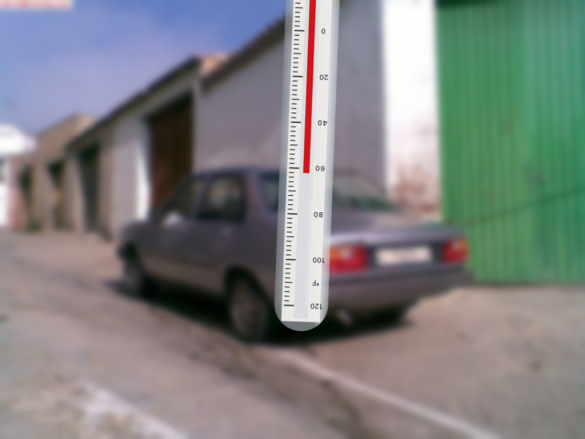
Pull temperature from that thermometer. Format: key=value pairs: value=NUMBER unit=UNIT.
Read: value=62 unit=°F
